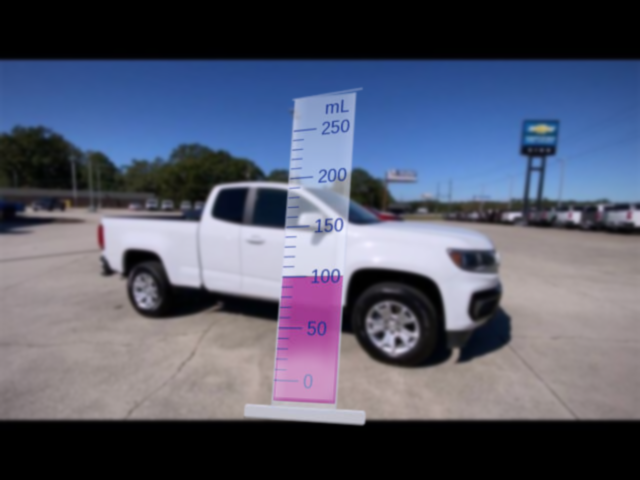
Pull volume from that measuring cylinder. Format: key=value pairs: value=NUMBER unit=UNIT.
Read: value=100 unit=mL
